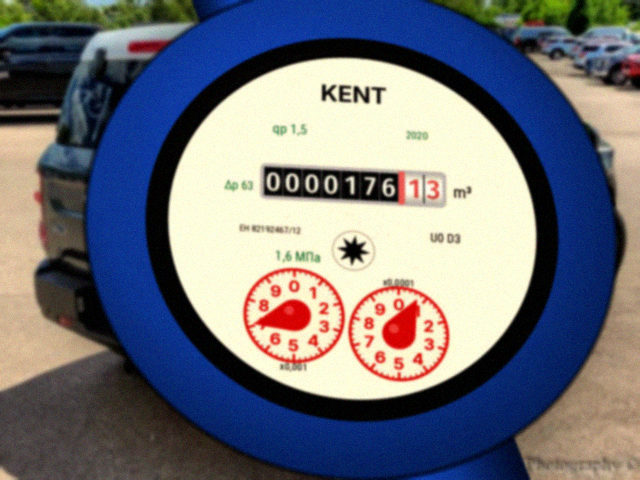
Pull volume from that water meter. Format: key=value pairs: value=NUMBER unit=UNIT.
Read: value=176.1370 unit=m³
